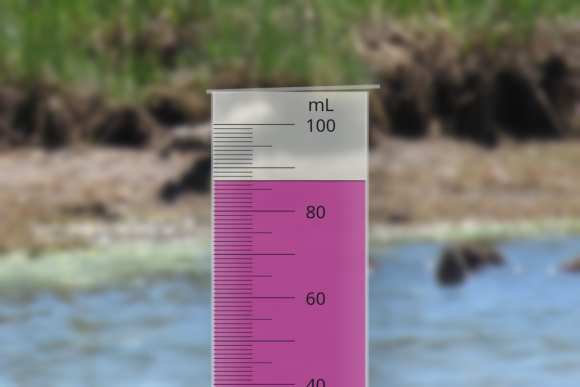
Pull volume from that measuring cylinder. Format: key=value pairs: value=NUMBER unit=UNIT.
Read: value=87 unit=mL
